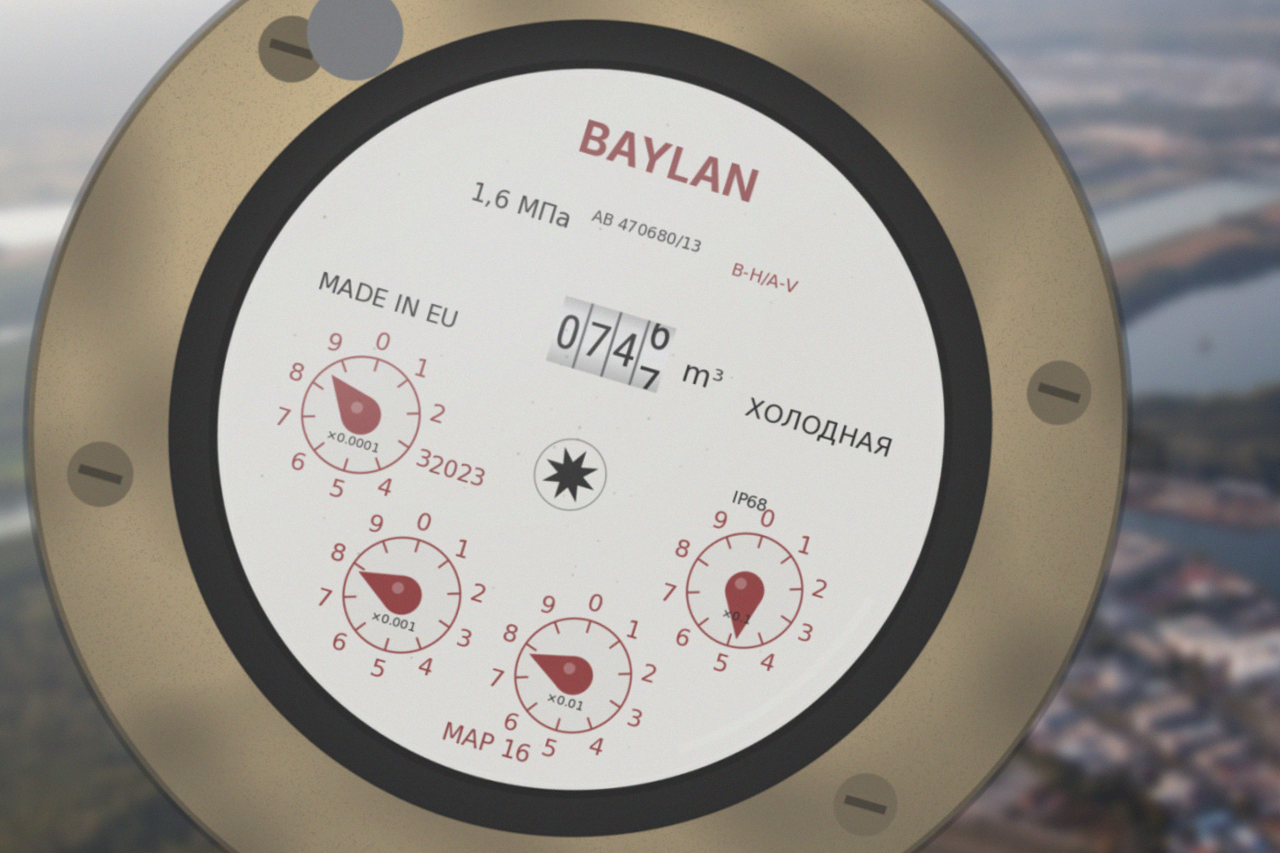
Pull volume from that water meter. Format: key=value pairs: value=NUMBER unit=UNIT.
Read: value=746.4778 unit=m³
